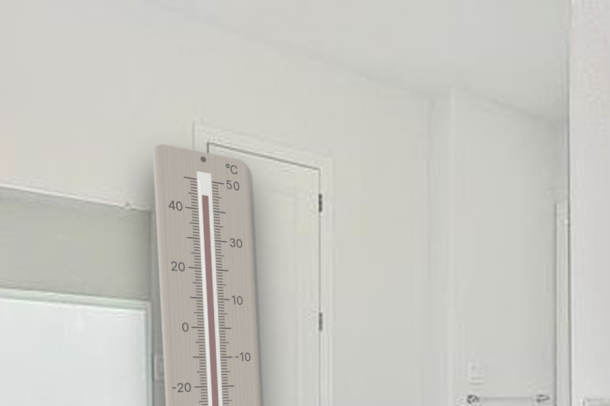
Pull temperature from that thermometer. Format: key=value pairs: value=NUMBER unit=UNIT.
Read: value=45 unit=°C
